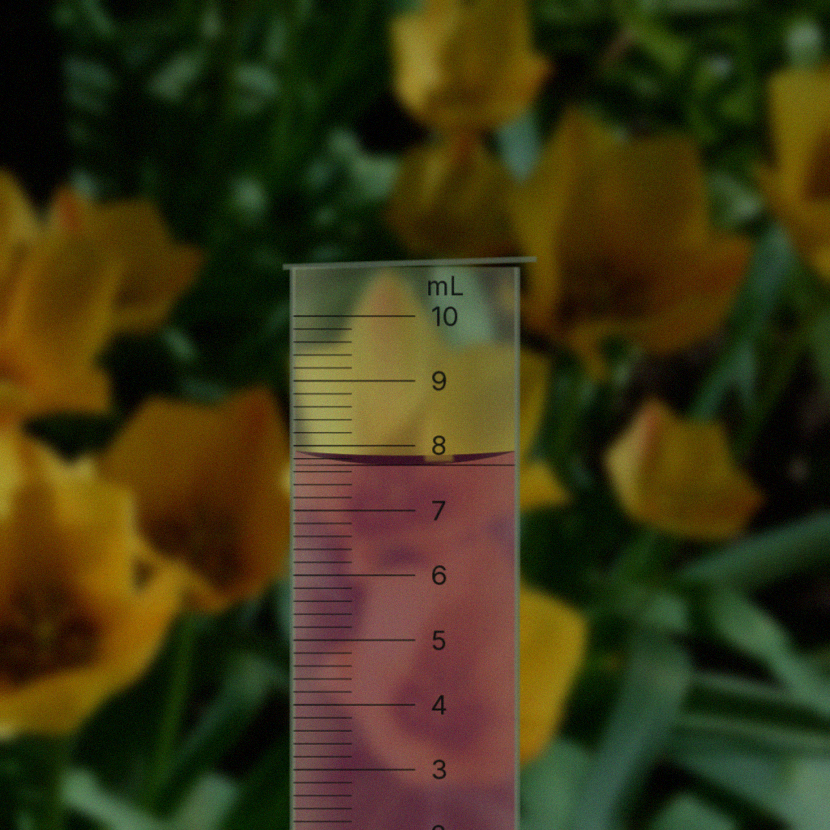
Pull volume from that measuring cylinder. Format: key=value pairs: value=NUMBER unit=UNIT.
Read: value=7.7 unit=mL
